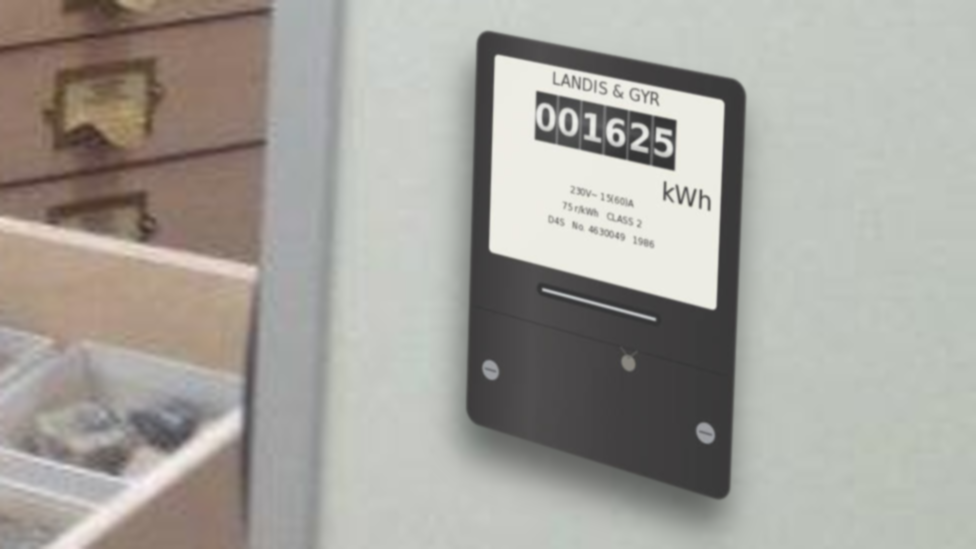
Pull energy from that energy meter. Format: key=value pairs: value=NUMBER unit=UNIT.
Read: value=1625 unit=kWh
